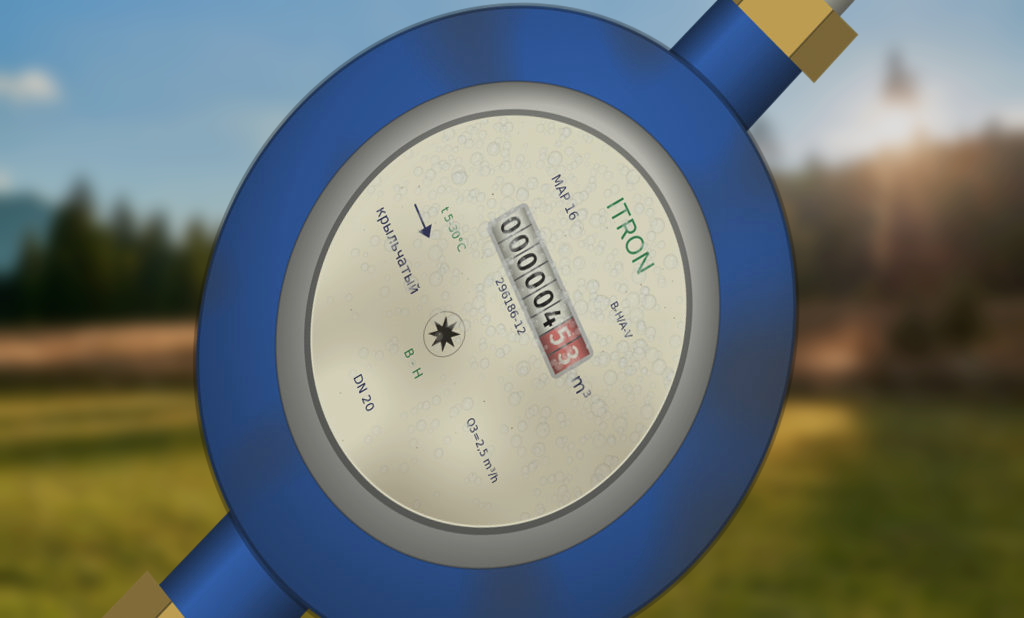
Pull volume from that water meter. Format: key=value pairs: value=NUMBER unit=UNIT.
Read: value=4.53 unit=m³
